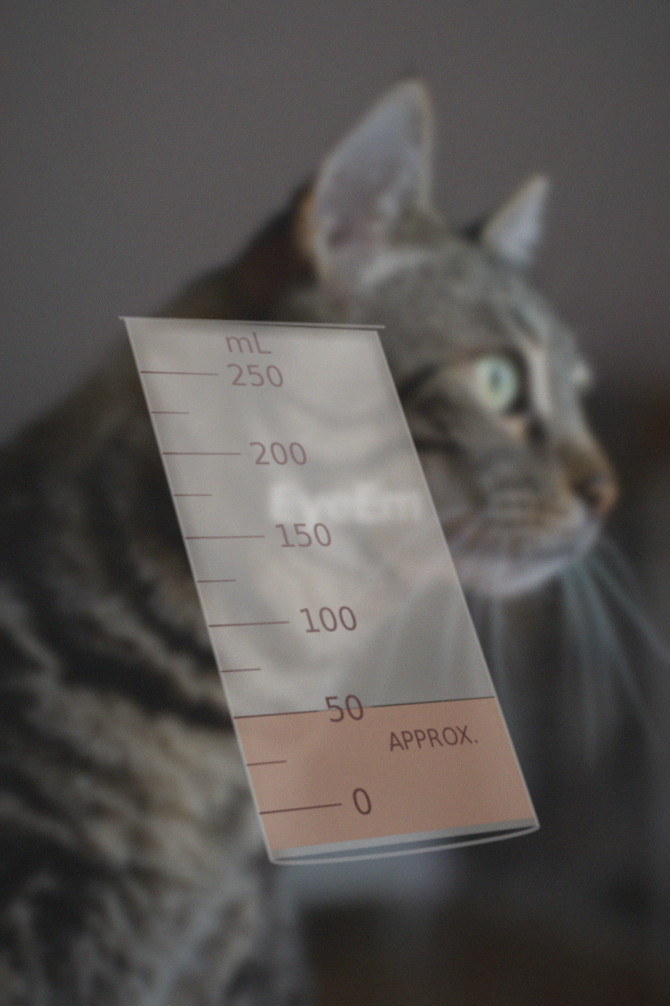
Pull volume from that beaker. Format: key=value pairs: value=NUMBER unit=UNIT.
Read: value=50 unit=mL
